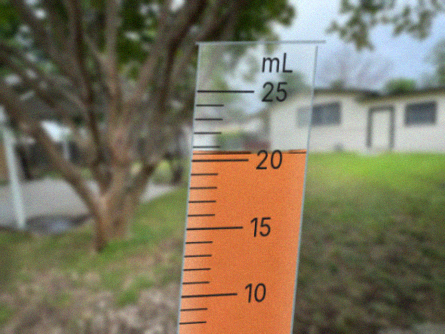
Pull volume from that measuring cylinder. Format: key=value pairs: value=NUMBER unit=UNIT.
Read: value=20.5 unit=mL
